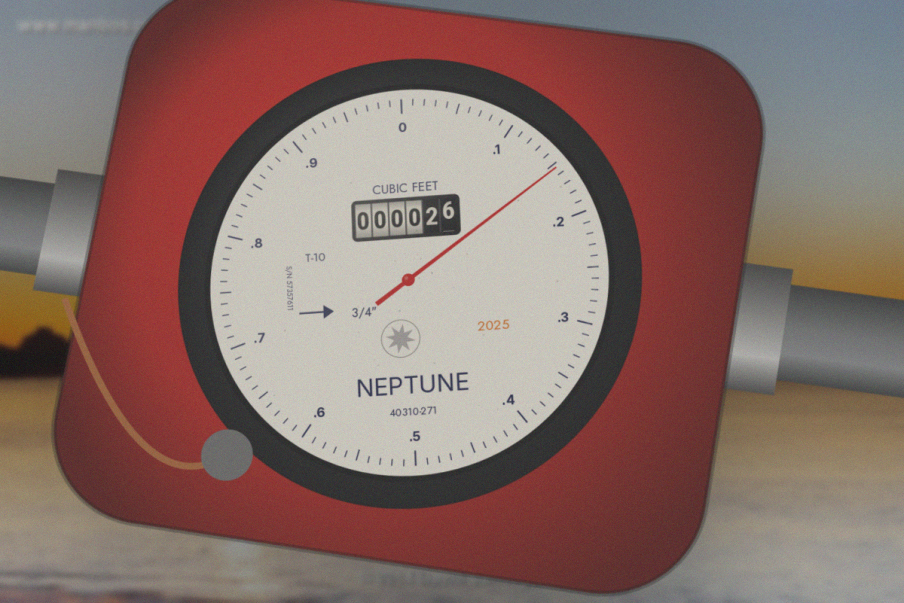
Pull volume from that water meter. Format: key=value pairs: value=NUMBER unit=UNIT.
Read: value=26.15 unit=ft³
